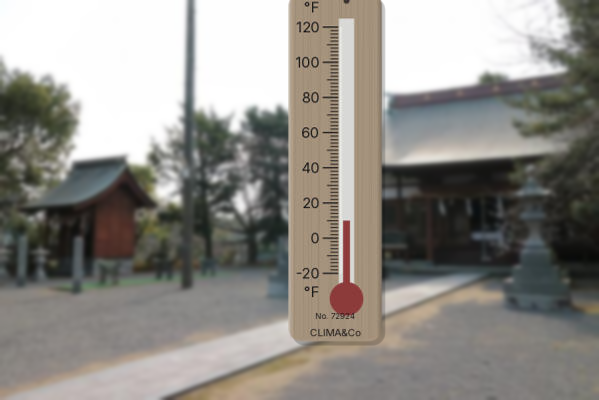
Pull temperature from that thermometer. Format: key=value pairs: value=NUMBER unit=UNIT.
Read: value=10 unit=°F
